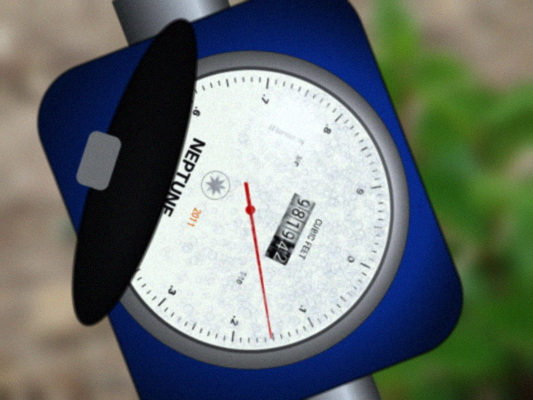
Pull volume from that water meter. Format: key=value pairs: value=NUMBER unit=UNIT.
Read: value=981942.15 unit=ft³
